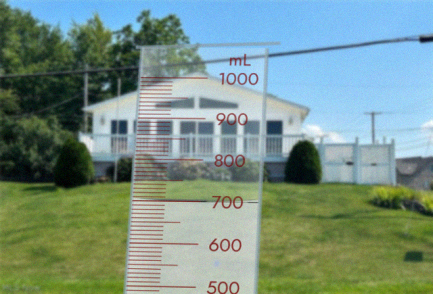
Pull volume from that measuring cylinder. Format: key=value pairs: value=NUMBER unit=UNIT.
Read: value=700 unit=mL
